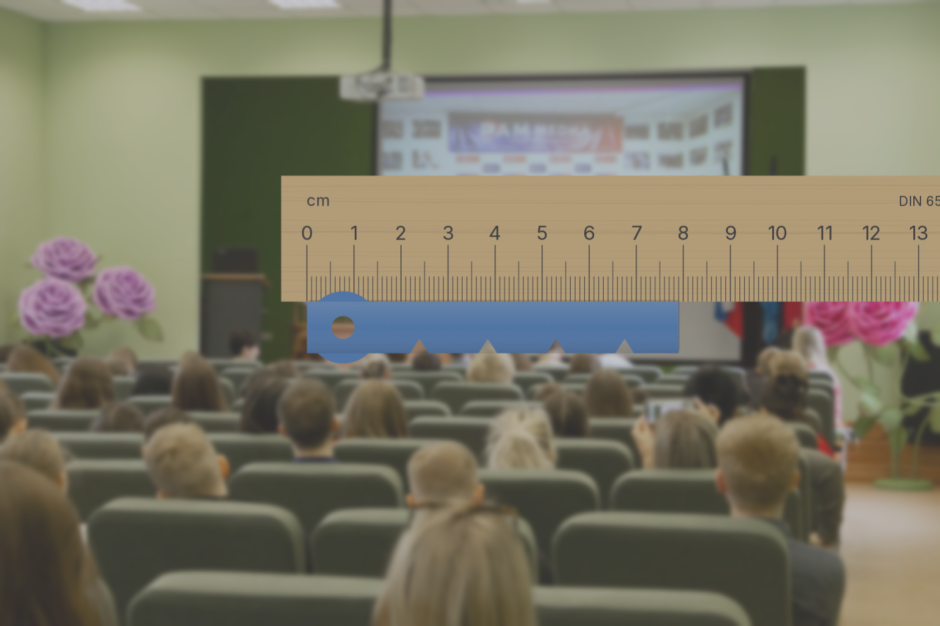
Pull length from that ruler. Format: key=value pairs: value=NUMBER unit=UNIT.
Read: value=7.9 unit=cm
